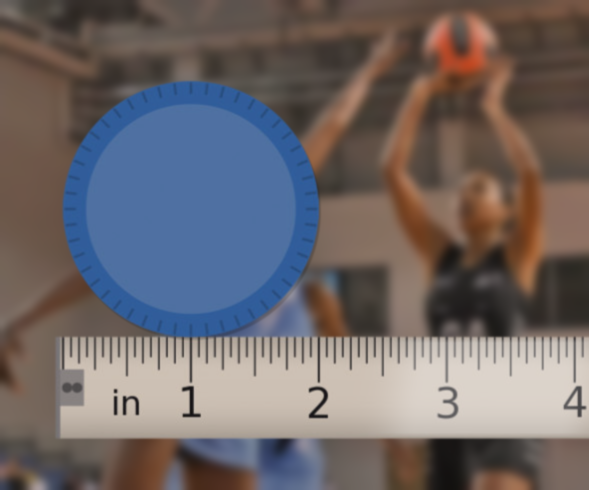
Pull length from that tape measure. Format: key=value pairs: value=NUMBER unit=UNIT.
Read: value=2 unit=in
